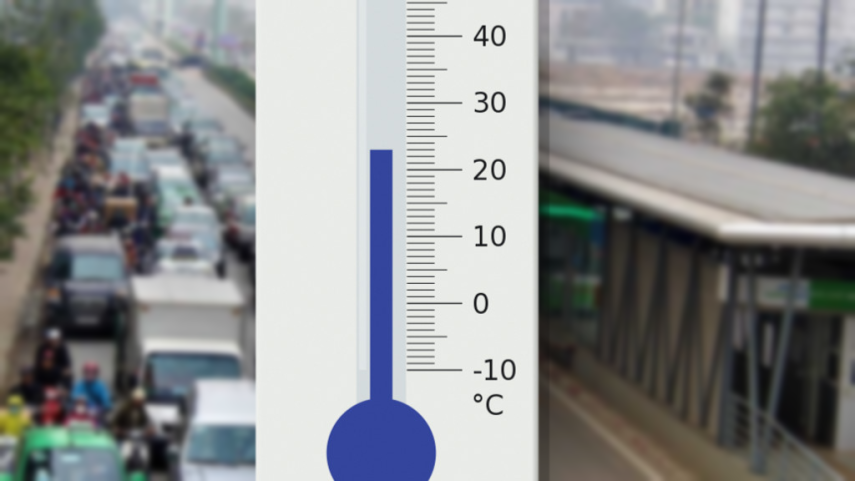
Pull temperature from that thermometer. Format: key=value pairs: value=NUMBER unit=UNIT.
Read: value=23 unit=°C
